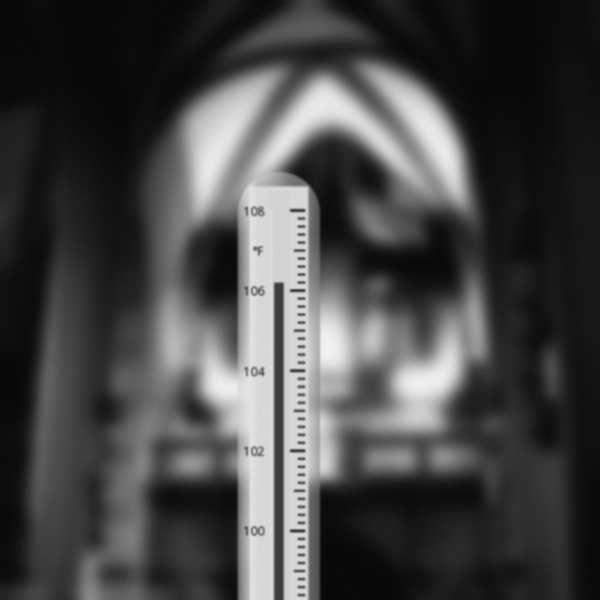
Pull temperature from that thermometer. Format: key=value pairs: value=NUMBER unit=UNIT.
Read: value=106.2 unit=°F
